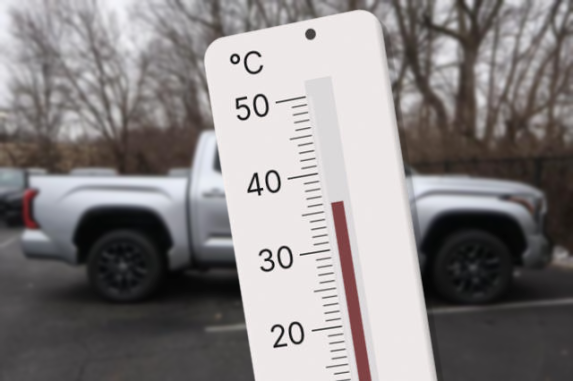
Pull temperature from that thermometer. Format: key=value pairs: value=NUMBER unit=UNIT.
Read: value=36 unit=°C
